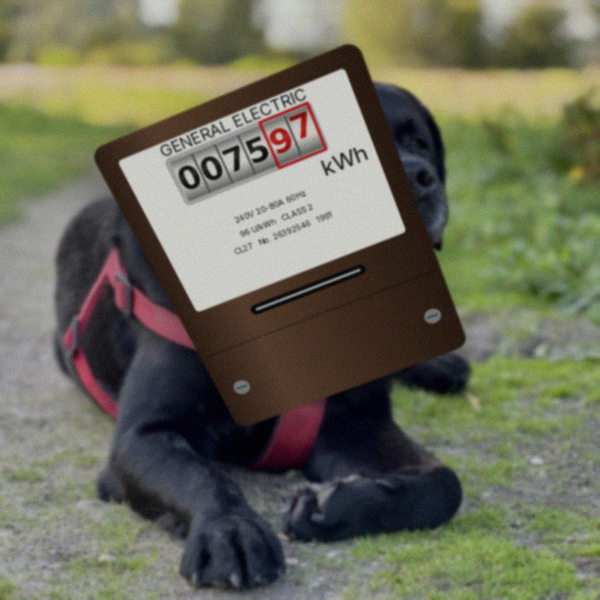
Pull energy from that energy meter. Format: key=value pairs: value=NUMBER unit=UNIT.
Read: value=75.97 unit=kWh
